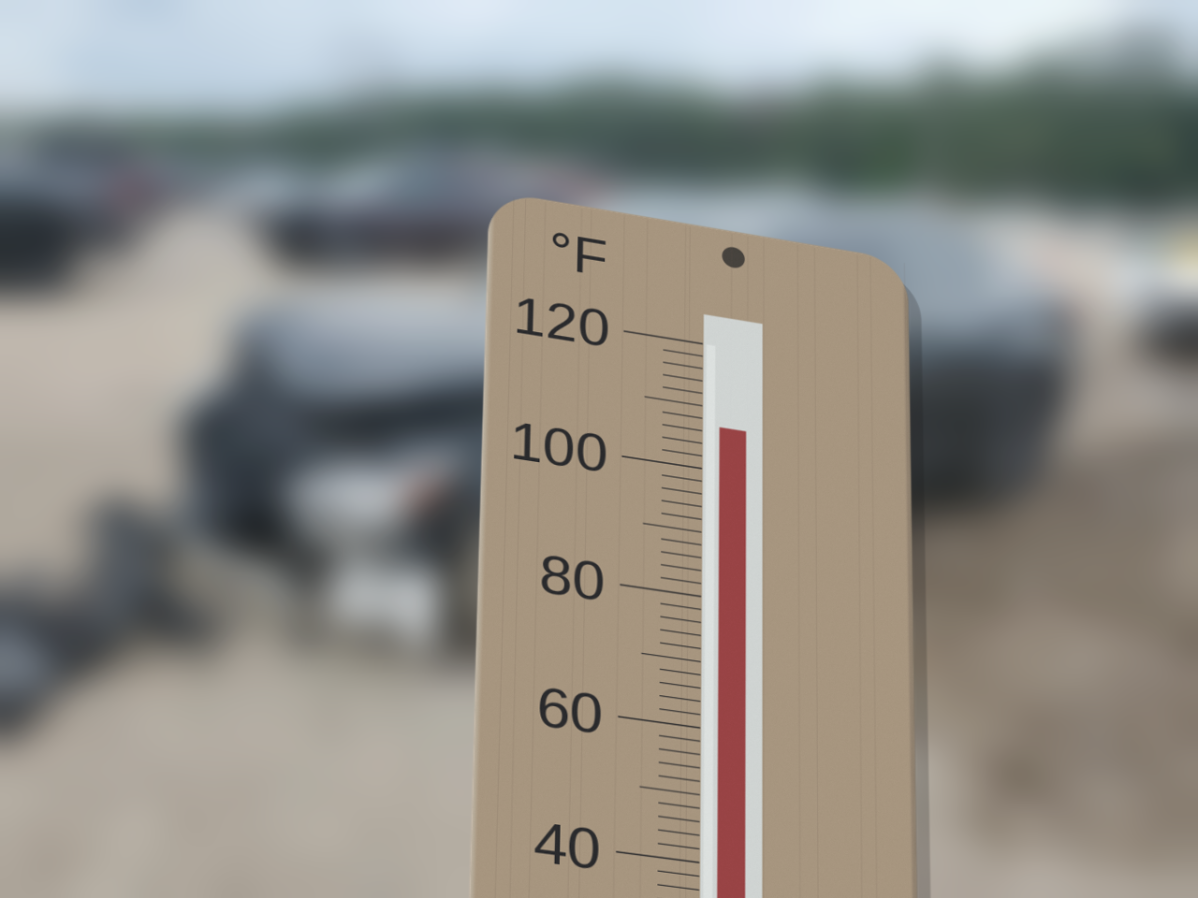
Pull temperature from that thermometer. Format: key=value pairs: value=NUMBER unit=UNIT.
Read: value=107 unit=°F
